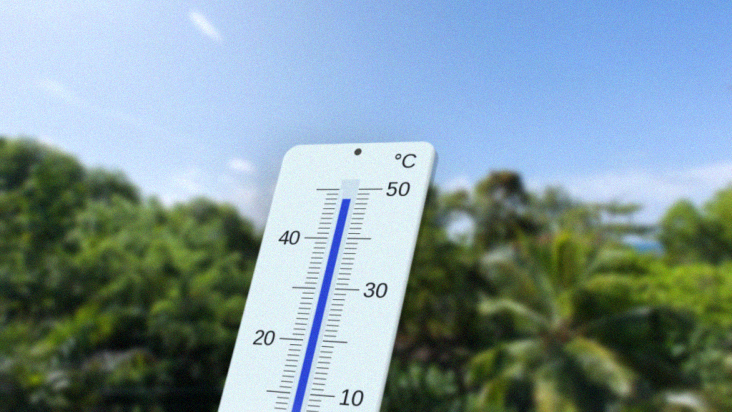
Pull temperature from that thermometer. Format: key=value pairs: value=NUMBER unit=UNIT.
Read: value=48 unit=°C
